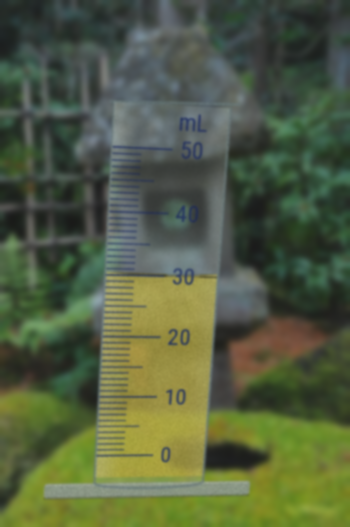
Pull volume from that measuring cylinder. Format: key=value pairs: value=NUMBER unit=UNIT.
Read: value=30 unit=mL
